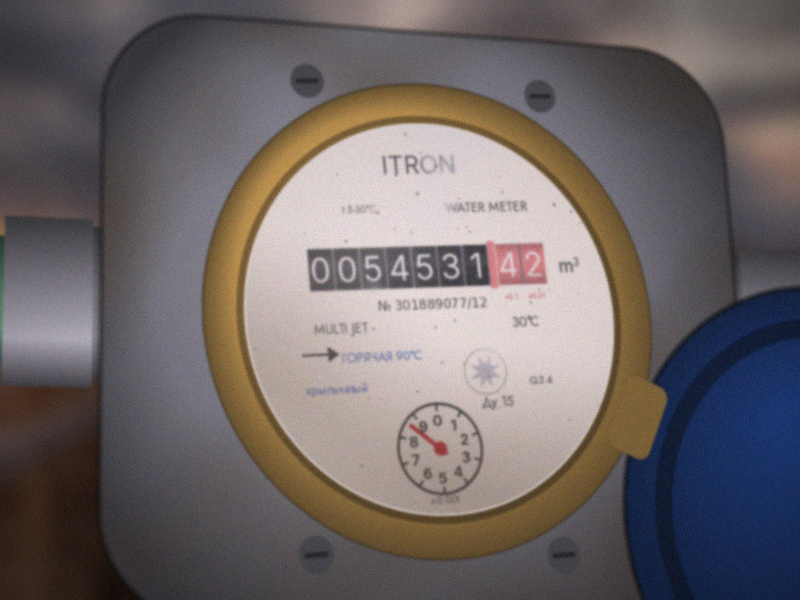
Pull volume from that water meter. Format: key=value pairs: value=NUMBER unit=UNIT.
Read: value=54531.428 unit=m³
